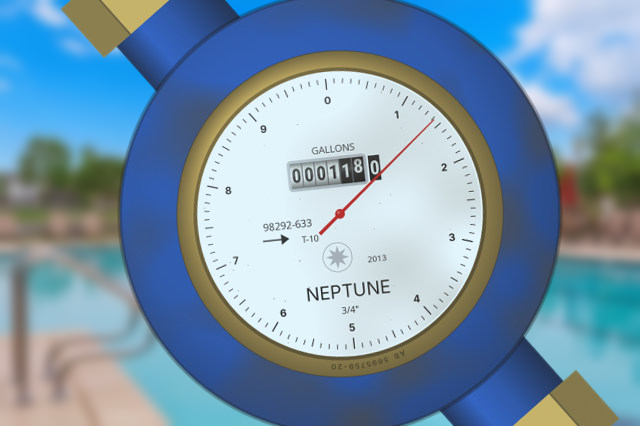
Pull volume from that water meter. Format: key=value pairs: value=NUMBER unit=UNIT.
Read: value=1181.4 unit=gal
